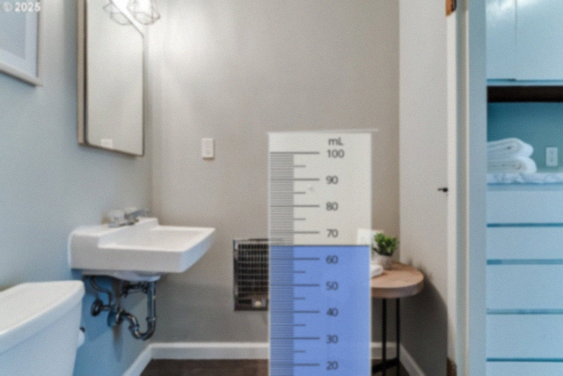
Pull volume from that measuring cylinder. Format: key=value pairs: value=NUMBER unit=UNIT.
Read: value=65 unit=mL
